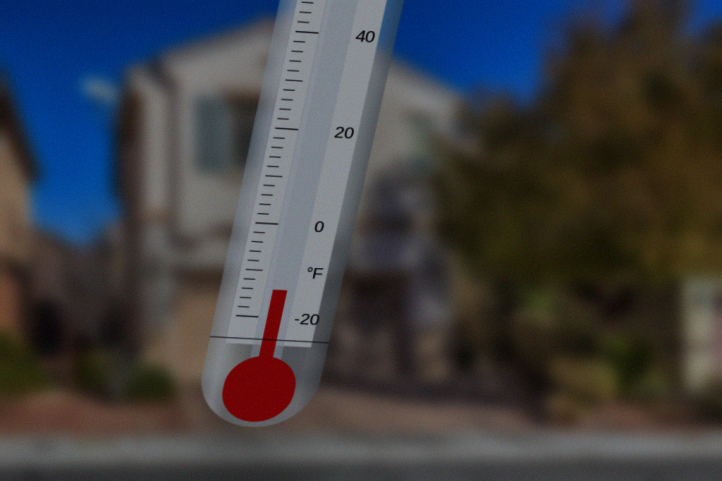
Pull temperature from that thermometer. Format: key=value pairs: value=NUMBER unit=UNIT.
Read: value=-14 unit=°F
